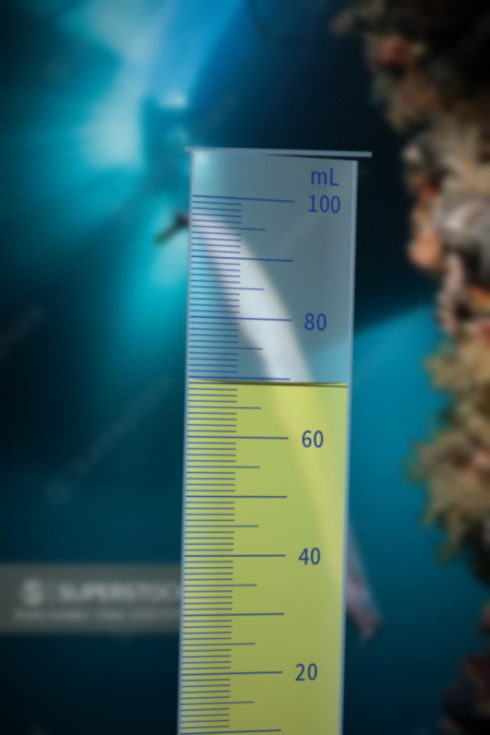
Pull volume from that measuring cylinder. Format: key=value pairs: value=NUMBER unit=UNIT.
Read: value=69 unit=mL
